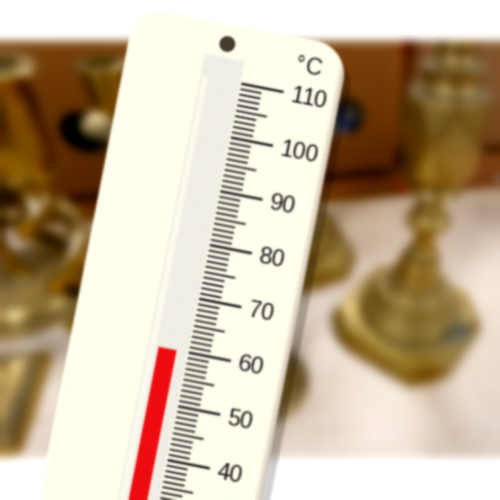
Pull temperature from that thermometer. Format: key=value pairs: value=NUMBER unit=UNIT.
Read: value=60 unit=°C
